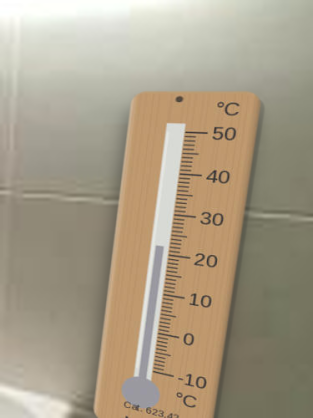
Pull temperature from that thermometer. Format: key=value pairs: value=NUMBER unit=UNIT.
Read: value=22 unit=°C
